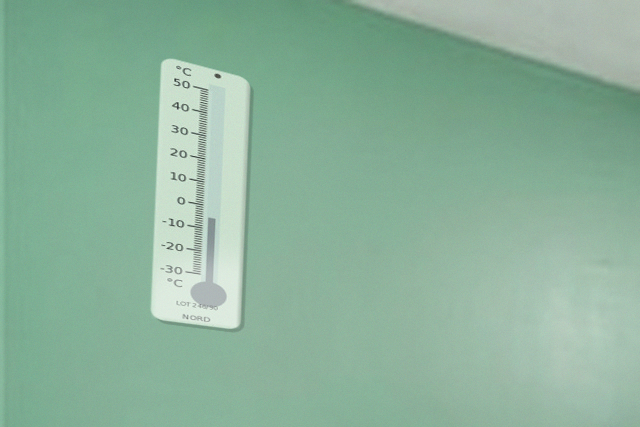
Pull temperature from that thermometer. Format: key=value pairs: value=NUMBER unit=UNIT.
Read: value=-5 unit=°C
